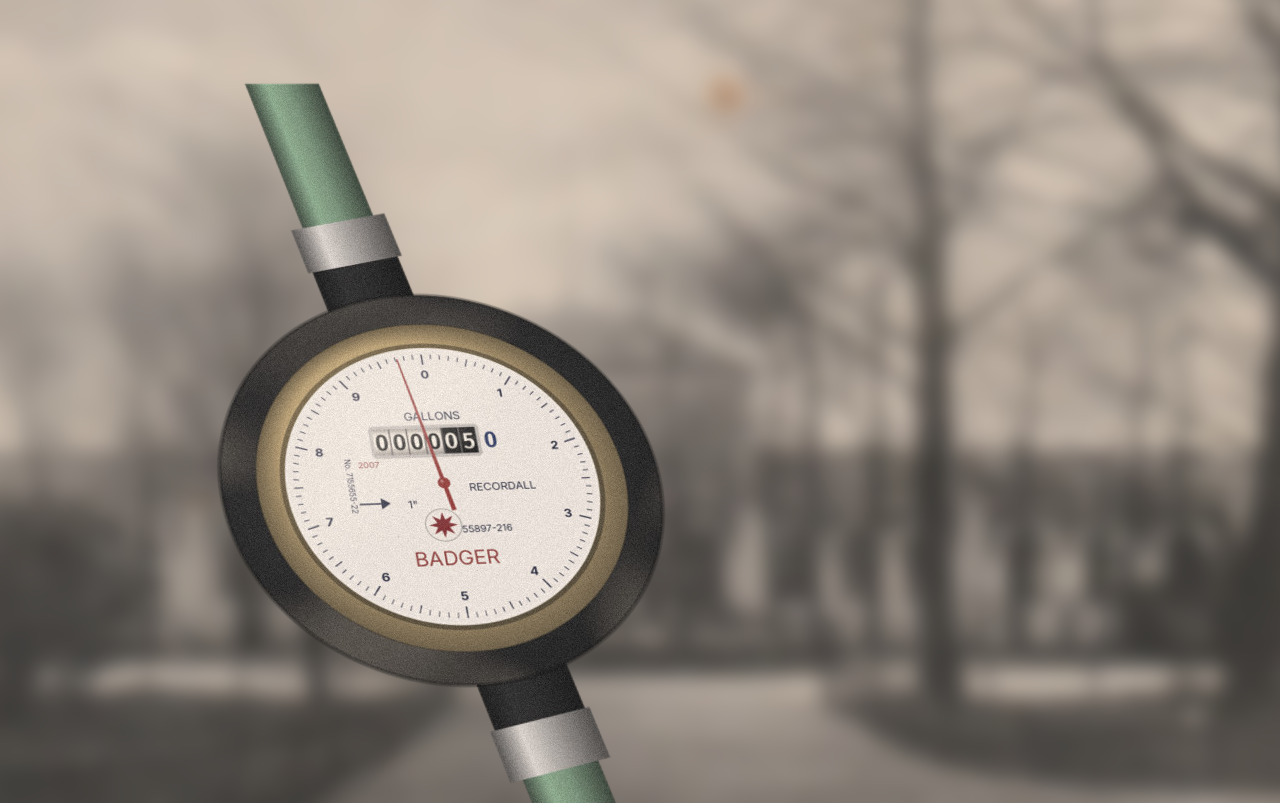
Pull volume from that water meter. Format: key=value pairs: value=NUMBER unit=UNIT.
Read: value=49.7 unit=gal
